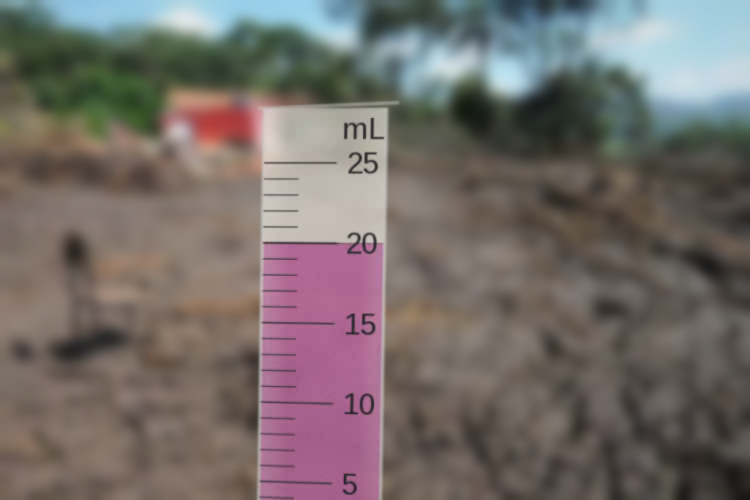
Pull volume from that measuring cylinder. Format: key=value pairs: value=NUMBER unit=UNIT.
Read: value=20 unit=mL
